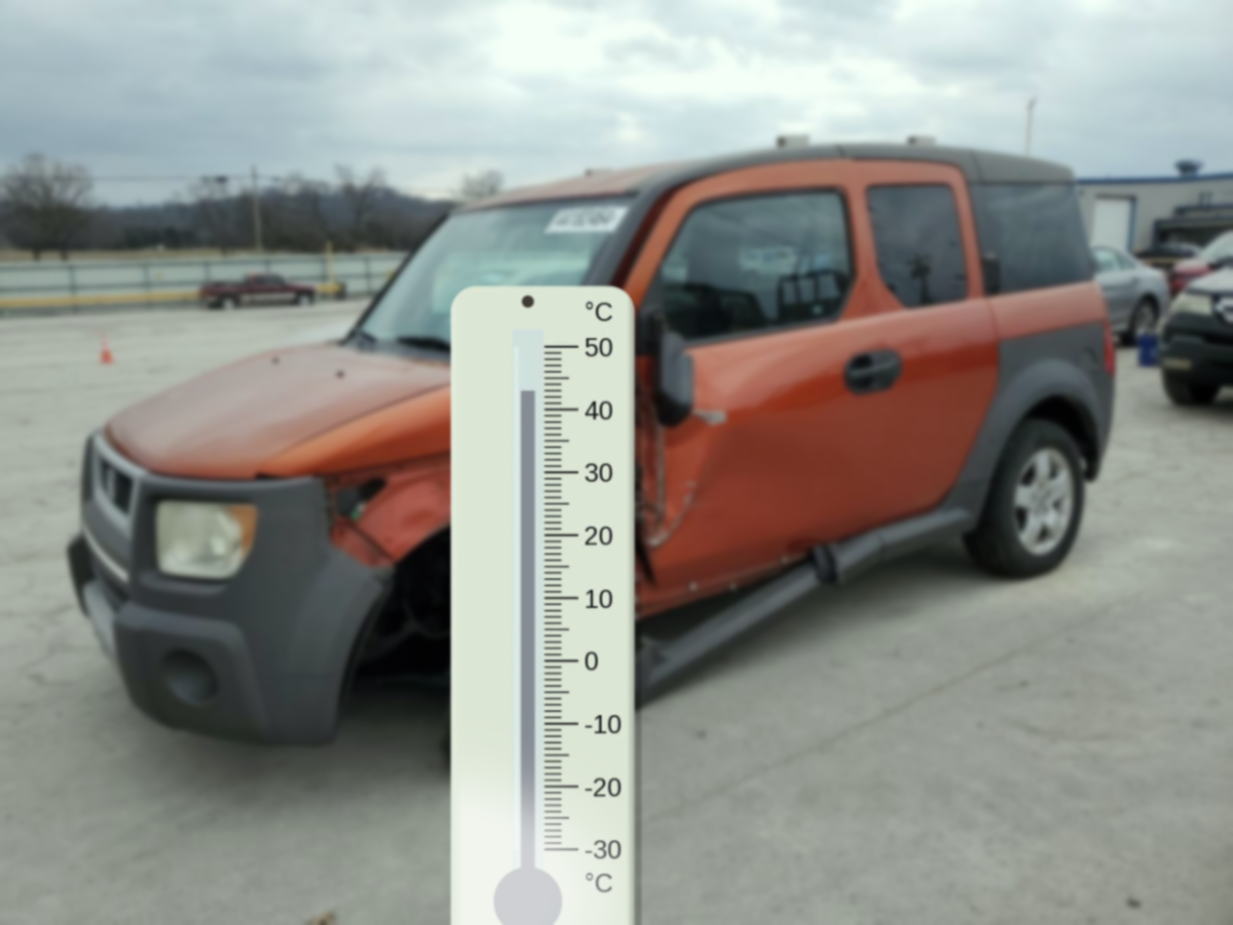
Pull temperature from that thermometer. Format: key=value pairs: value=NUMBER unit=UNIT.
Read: value=43 unit=°C
